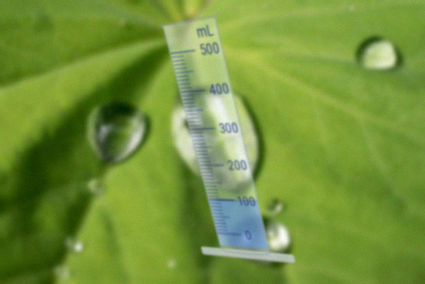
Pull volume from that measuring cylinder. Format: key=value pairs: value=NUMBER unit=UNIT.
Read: value=100 unit=mL
